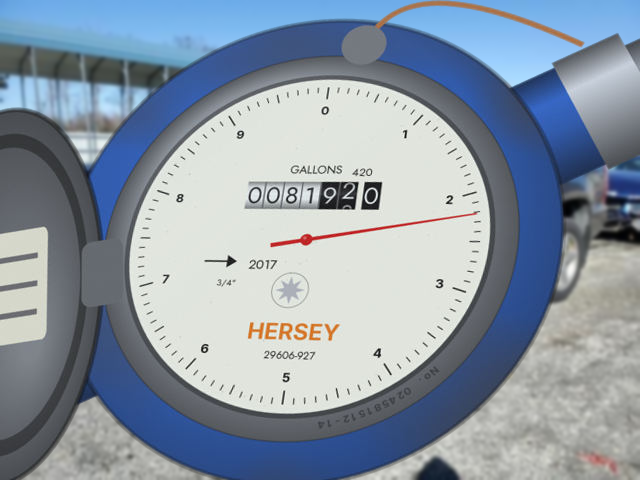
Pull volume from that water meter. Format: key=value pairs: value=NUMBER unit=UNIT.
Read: value=81922.2 unit=gal
